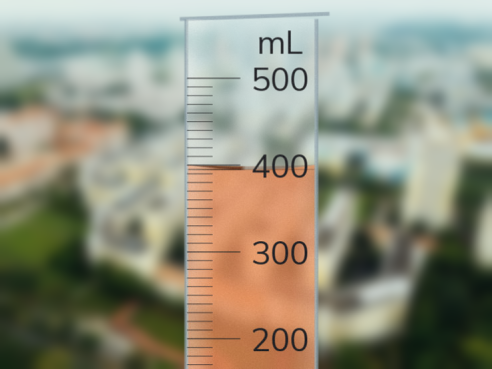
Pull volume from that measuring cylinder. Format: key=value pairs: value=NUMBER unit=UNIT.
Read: value=395 unit=mL
